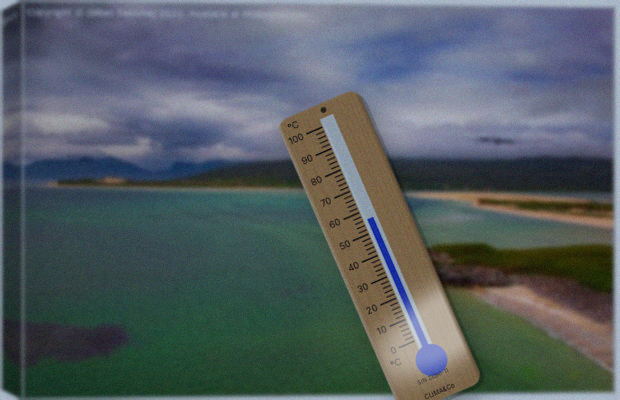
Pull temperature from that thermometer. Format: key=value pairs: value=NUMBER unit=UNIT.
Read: value=56 unit=°C
